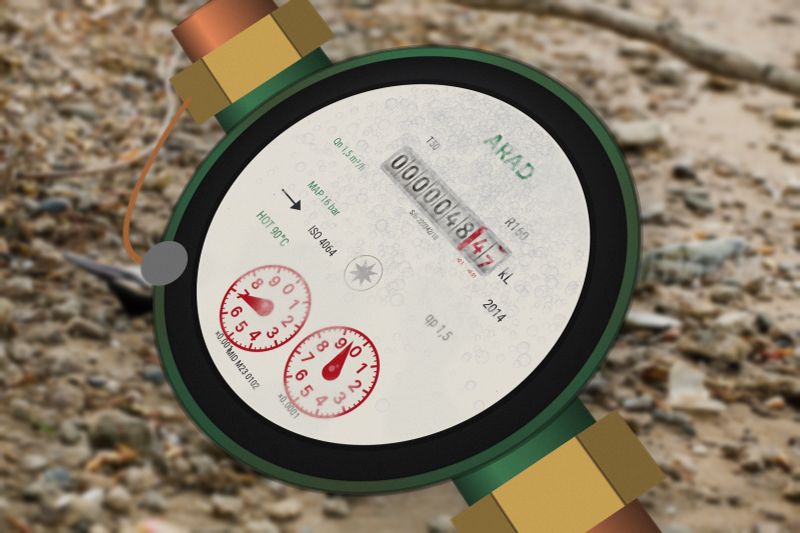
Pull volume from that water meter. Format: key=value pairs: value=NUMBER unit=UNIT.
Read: value=48.4669 unit=kL
